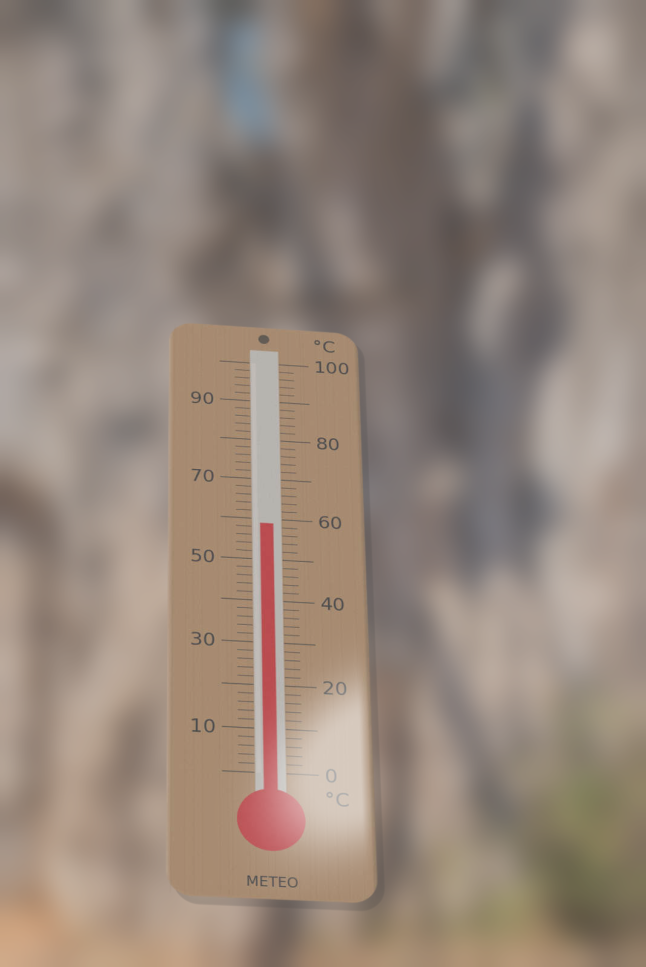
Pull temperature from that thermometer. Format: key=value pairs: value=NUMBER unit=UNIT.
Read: value=59 unit=°C
